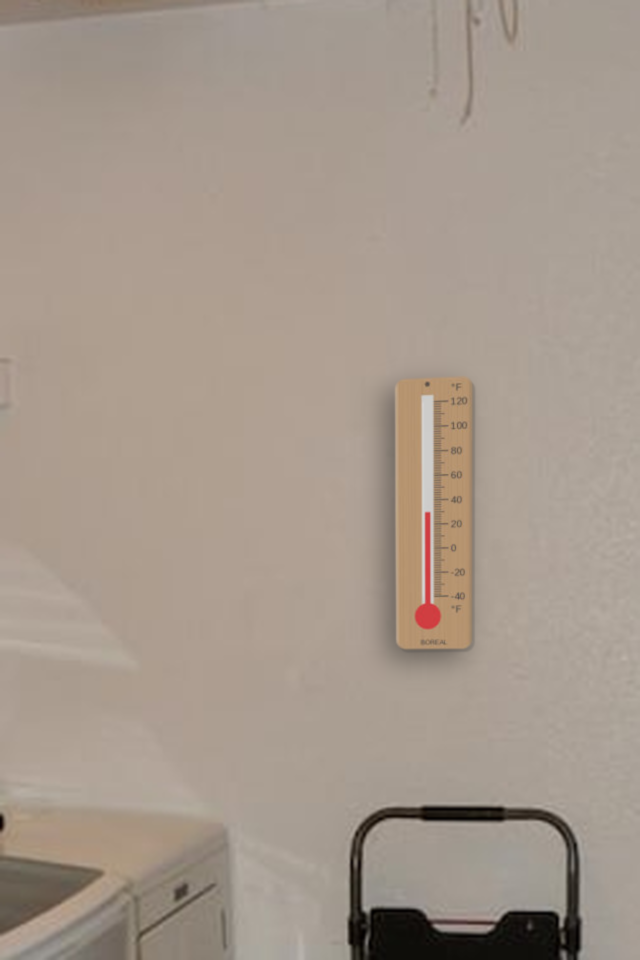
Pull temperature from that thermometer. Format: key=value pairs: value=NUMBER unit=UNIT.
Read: value=30 unit=°F
